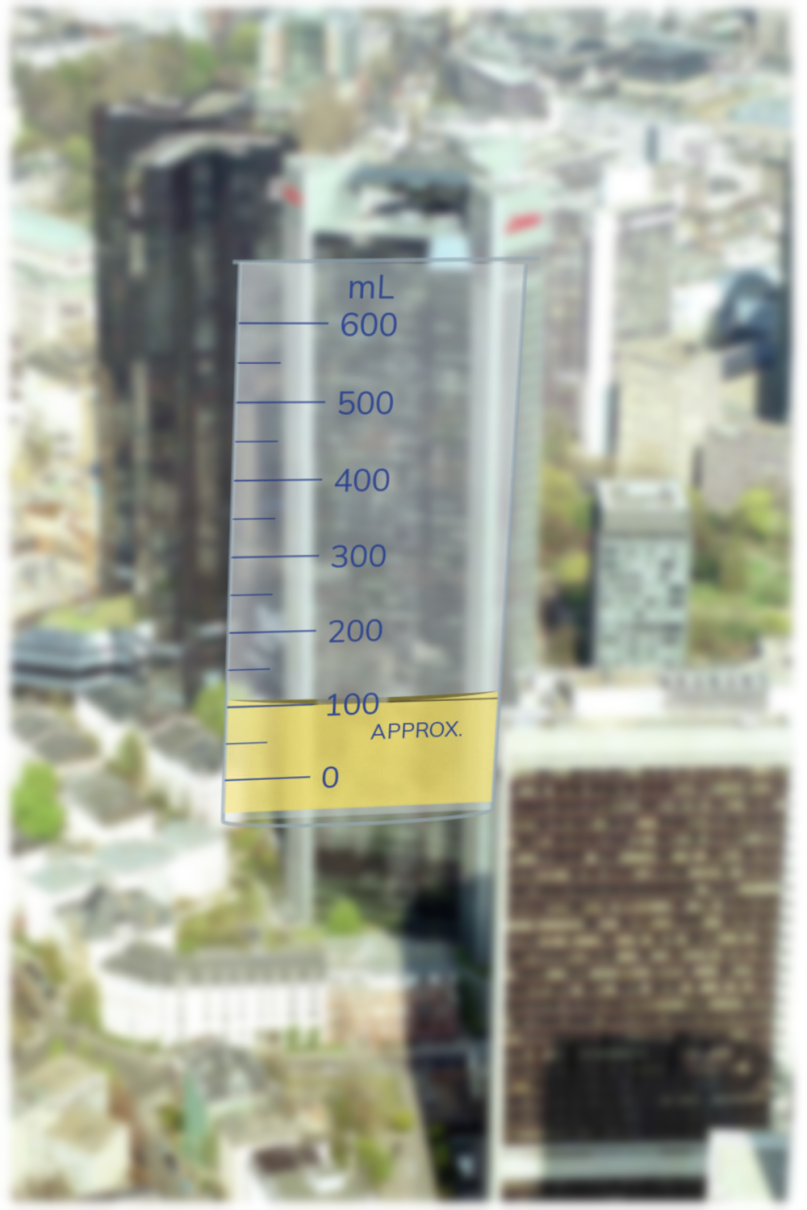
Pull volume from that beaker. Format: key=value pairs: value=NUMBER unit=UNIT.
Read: value=100 unit=mL
